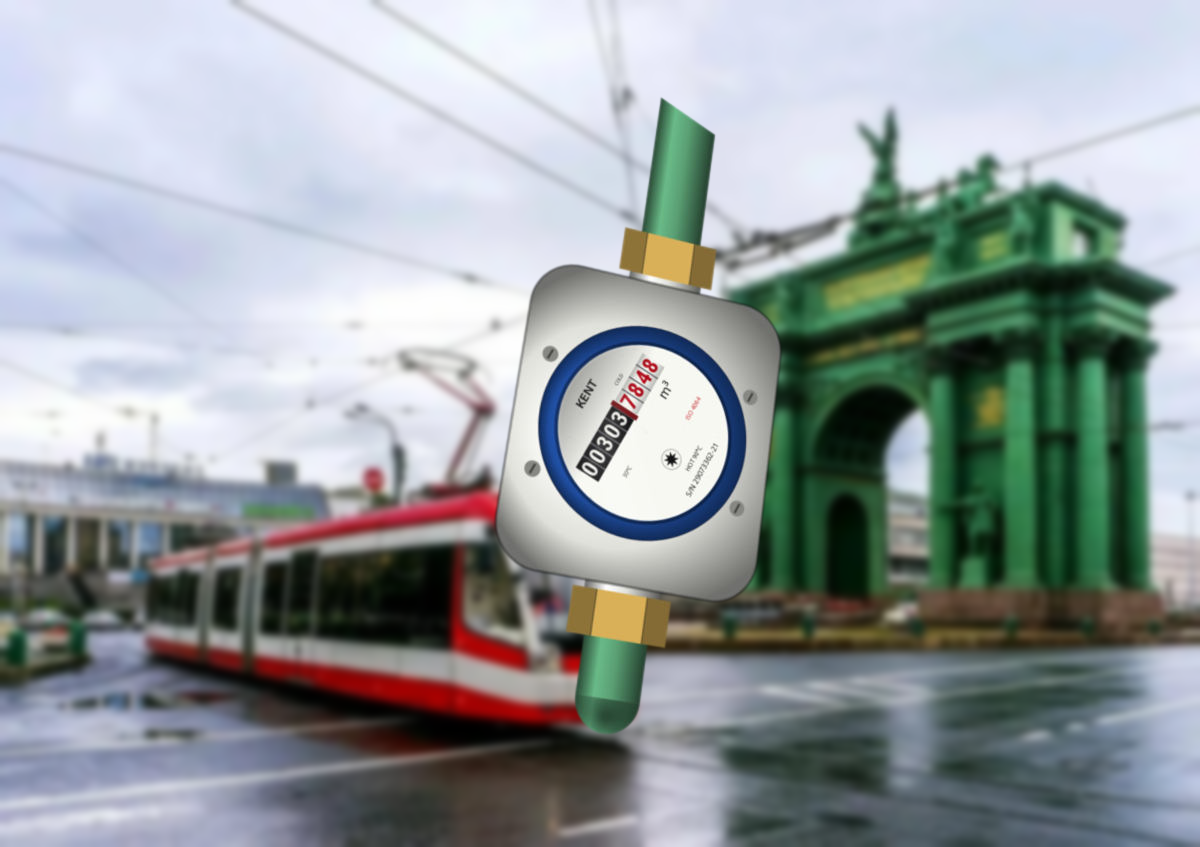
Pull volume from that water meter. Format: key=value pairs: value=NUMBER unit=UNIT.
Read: value=303.7848 unit=m³
